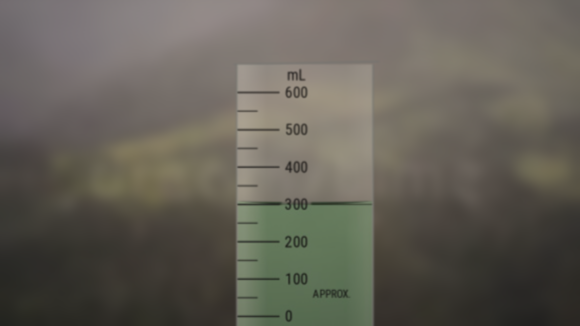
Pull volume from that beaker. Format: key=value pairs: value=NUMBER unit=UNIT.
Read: value=300 unit=mL
